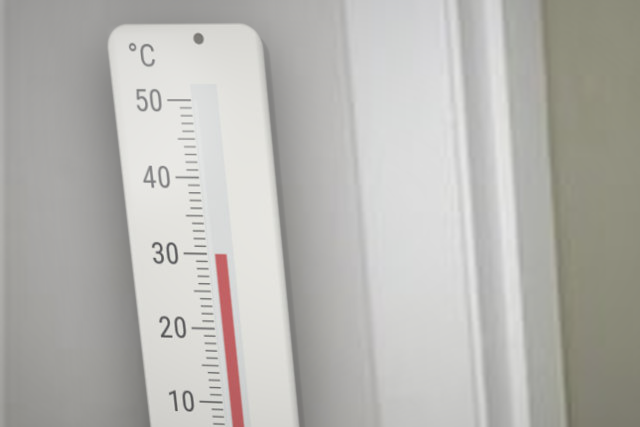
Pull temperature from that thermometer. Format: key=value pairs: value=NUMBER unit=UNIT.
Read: value=30 unit=°C
